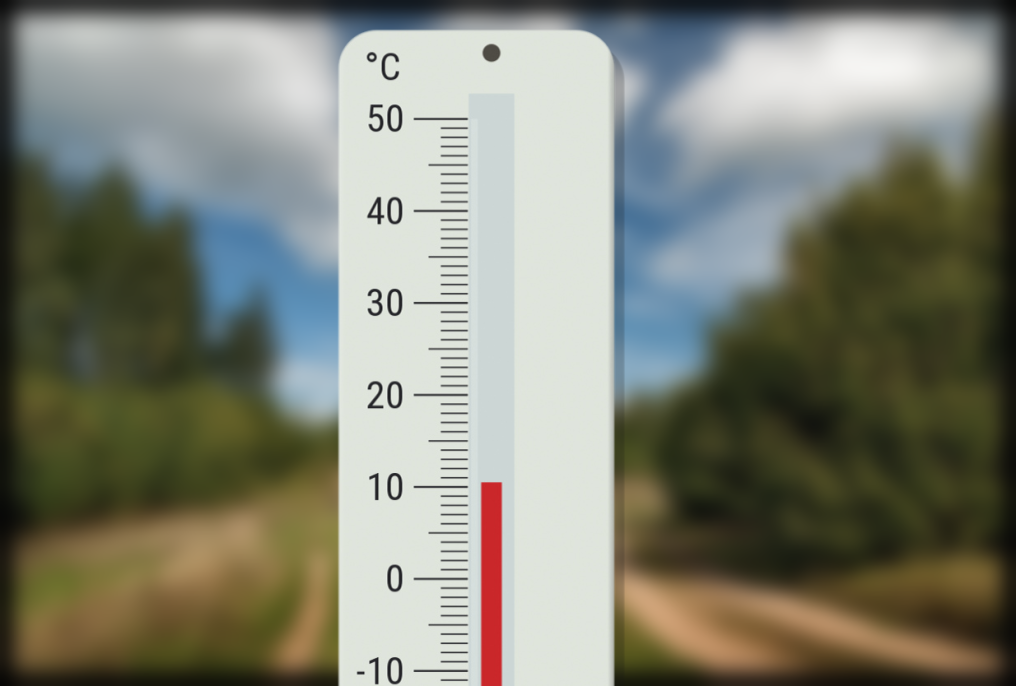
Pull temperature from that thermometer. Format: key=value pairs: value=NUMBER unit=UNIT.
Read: value=10.5 unit=°C
